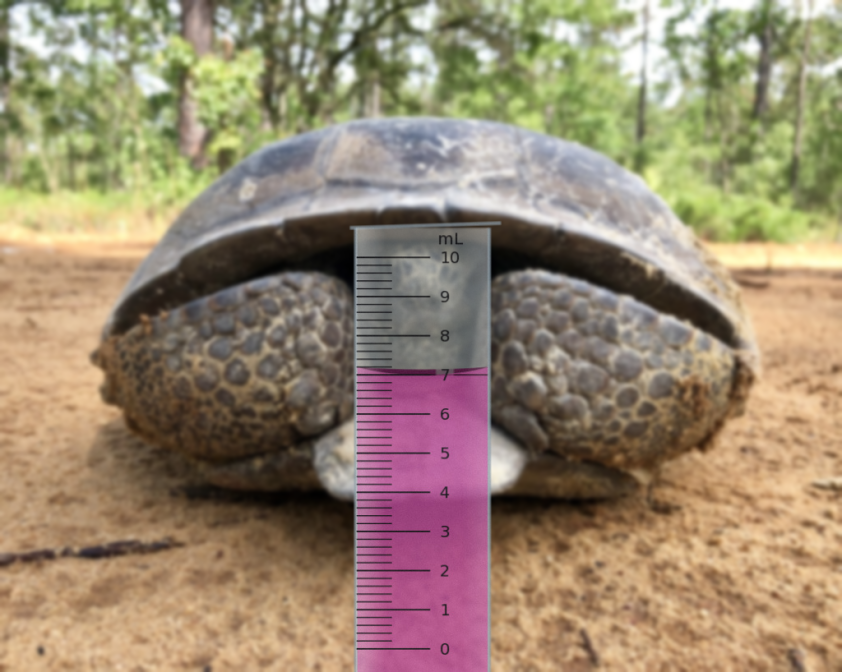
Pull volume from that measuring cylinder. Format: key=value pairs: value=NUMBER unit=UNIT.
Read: value=7 unit=mL
